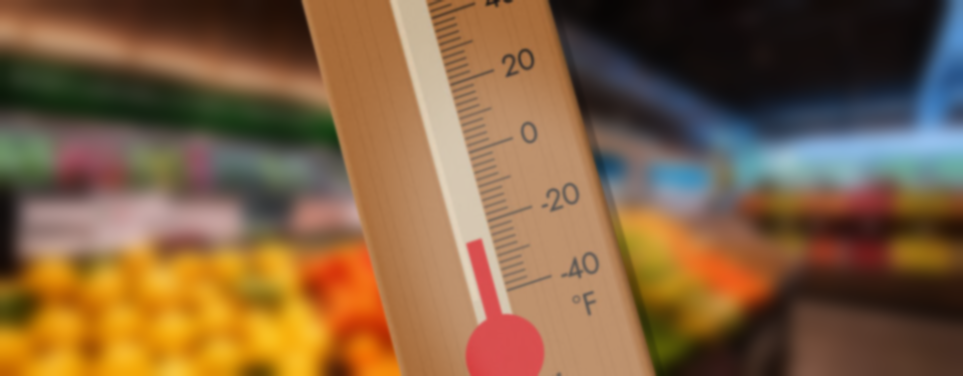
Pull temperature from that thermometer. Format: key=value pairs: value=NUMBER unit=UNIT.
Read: value=-24 unit=°F
